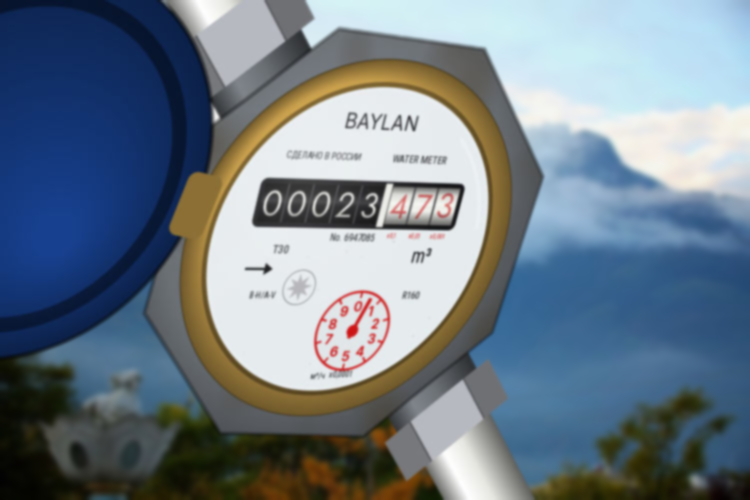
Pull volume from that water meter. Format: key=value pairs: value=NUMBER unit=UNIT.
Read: value=23.4730 unit=m³
